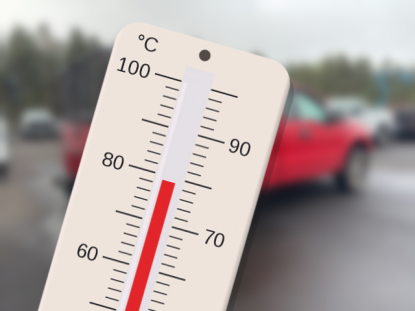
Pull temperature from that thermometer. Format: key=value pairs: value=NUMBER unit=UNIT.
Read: value=79 unit=°C
